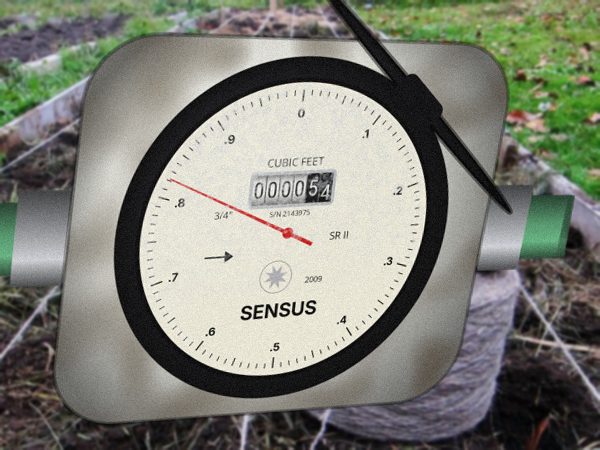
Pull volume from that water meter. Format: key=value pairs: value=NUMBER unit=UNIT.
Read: value=53.82 unit=ft³
